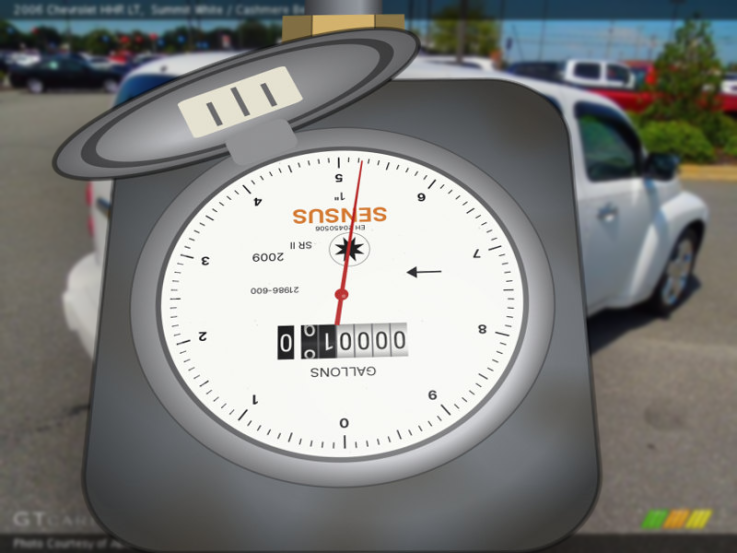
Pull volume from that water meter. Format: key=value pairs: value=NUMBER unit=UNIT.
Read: value=185.2 unit=gal
